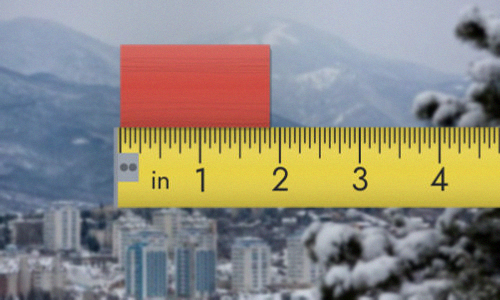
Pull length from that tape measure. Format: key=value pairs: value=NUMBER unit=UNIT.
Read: value=1.875 unit=in
